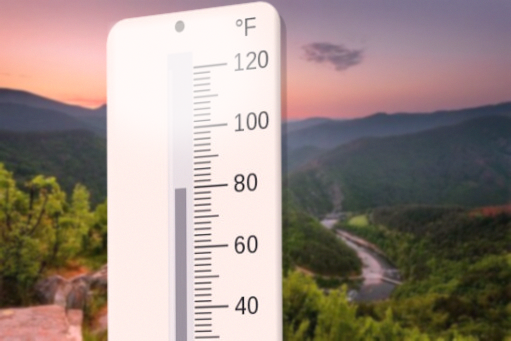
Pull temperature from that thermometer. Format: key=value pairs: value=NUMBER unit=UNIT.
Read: value=80 unit=°F
